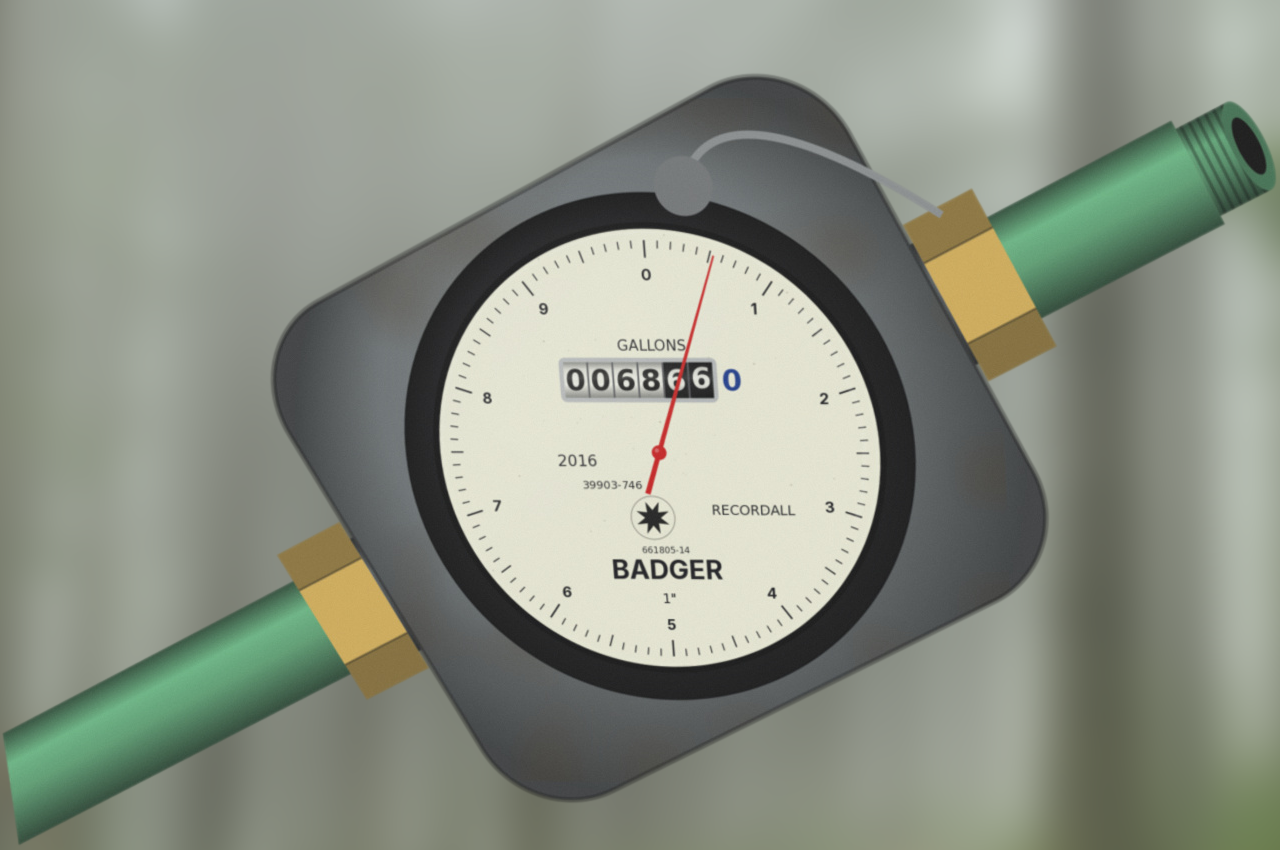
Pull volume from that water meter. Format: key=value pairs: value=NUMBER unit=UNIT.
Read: value=68660.5 unit=gal
